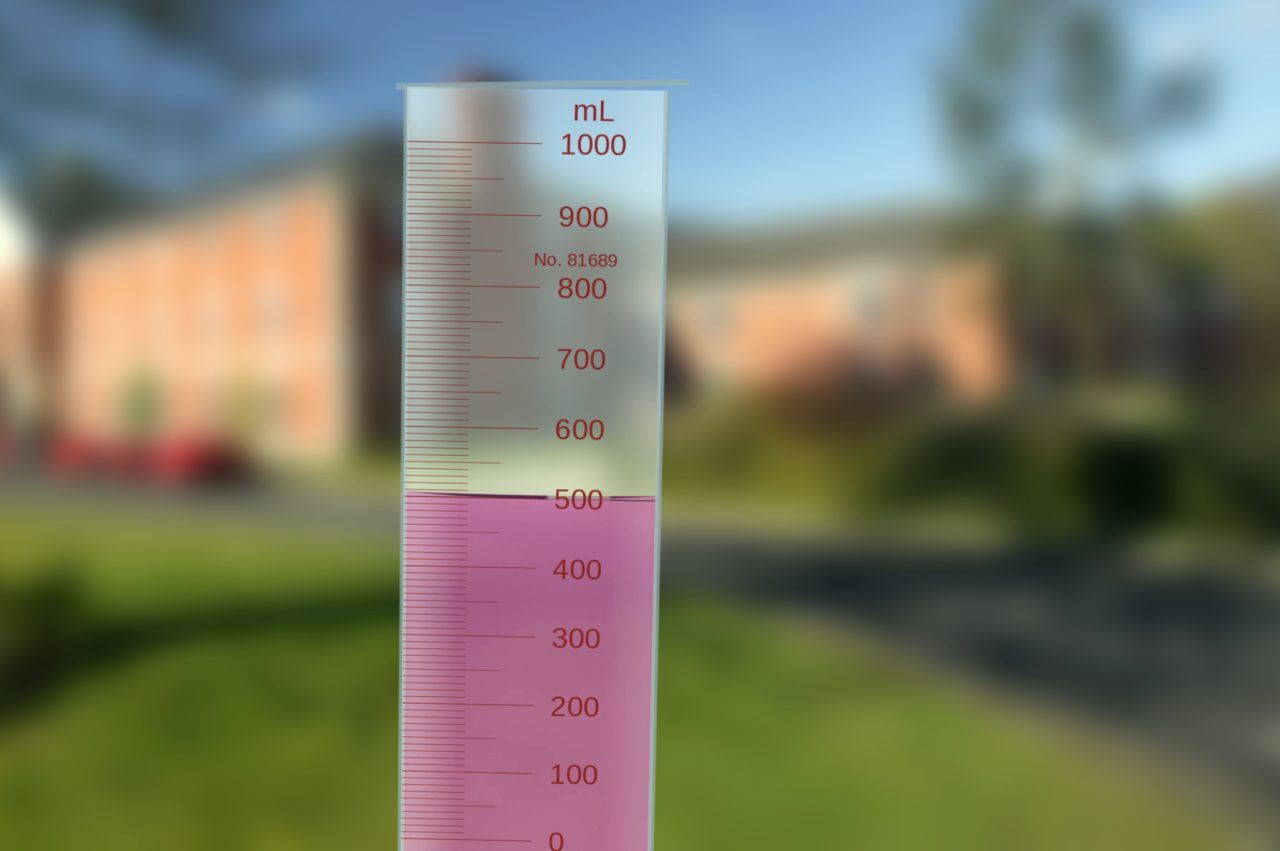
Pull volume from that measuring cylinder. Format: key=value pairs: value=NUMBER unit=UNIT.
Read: value=500 unit=mL
